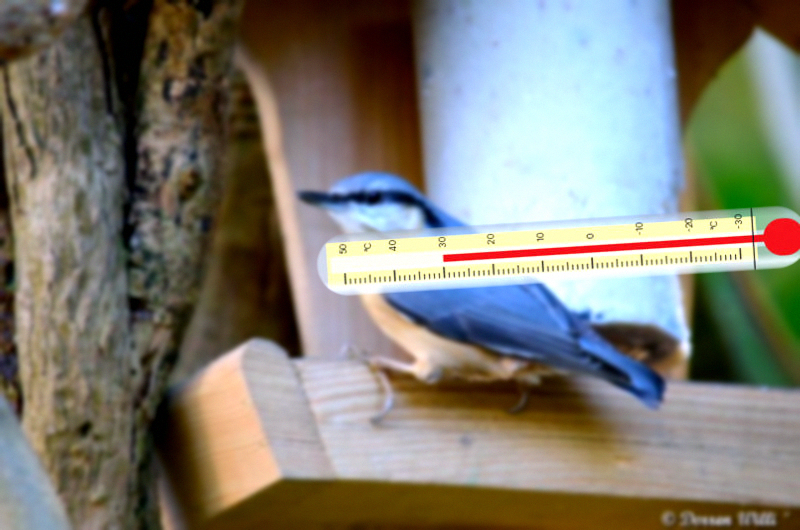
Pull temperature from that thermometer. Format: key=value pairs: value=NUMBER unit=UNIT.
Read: value=30 unit=°C
